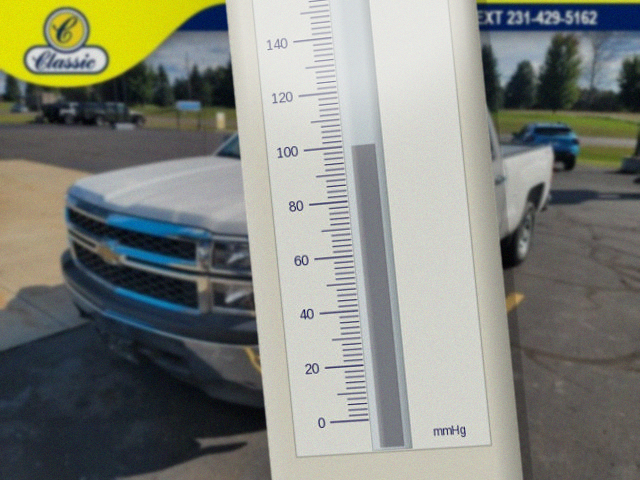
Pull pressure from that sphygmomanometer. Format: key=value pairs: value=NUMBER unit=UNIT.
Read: value=100 unit=mmHg
